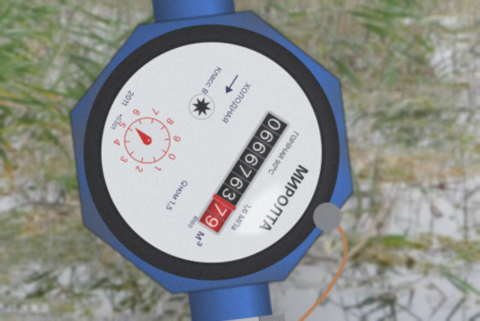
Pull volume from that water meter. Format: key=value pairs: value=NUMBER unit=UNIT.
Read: value=666763.795 unit=m³
